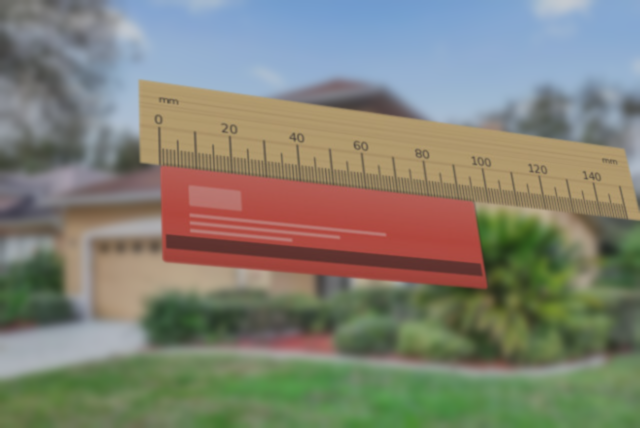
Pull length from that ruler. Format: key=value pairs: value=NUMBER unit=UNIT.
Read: value=95 unit=mm
